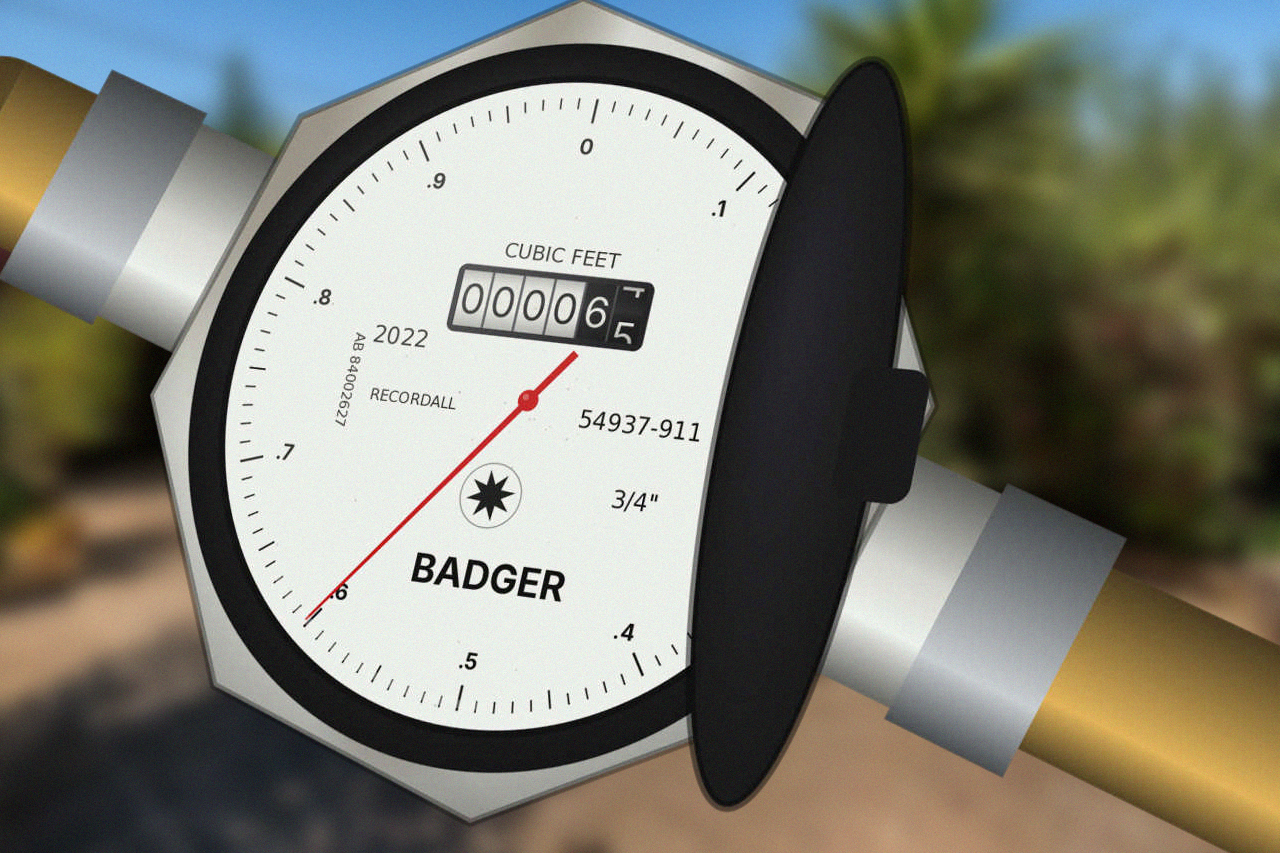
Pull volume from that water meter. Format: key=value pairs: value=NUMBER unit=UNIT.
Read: value=64.60 unit=ft³
